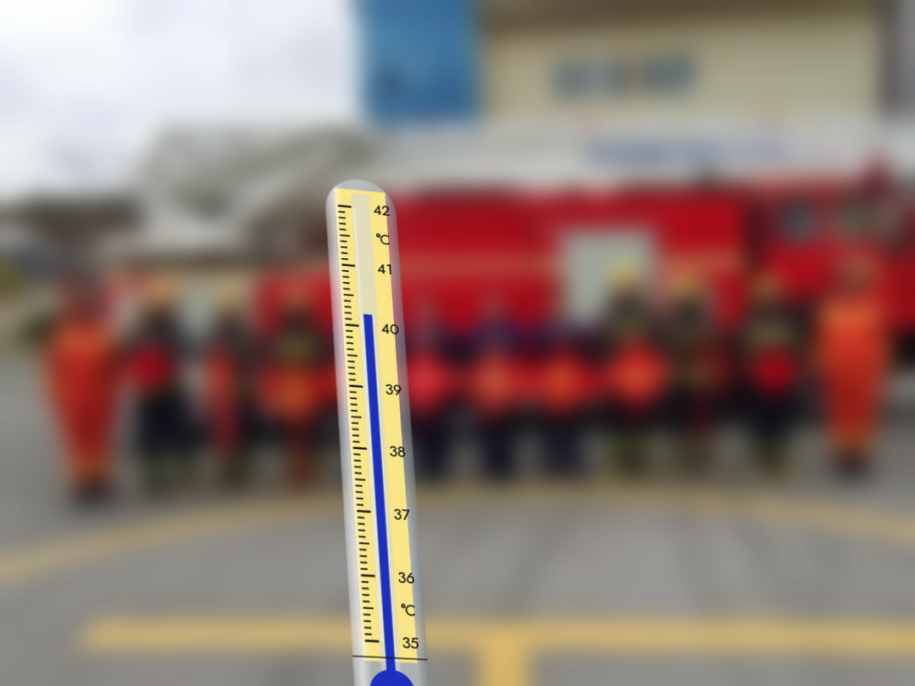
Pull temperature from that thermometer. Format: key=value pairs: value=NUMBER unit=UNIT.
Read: value=40.2 unit=°C
